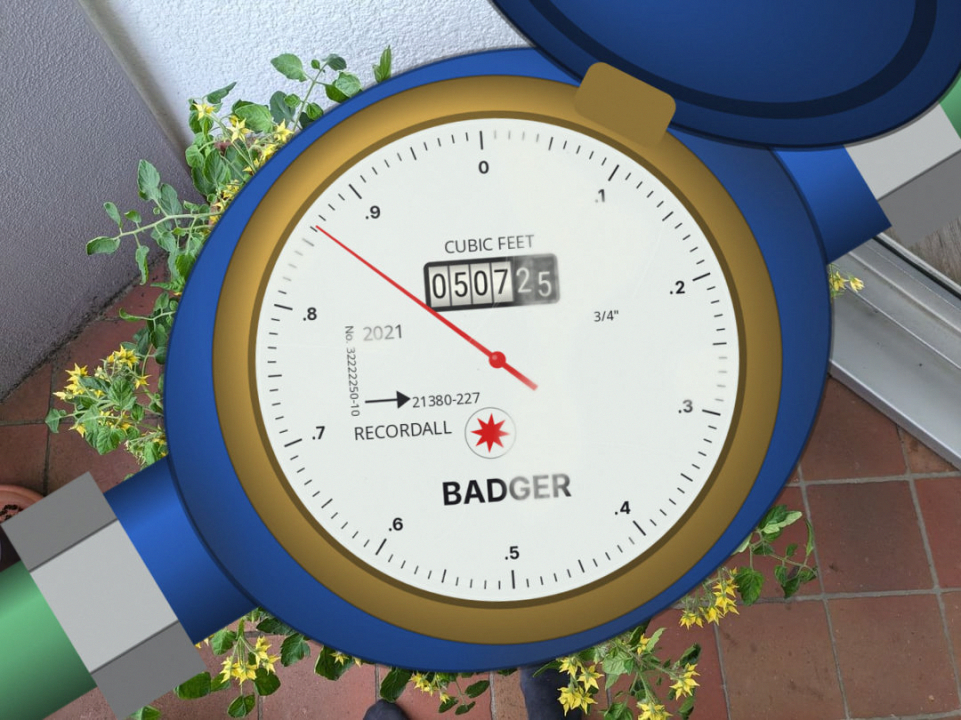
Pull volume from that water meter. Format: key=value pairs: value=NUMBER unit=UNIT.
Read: value=50724.86 unit=ft³
